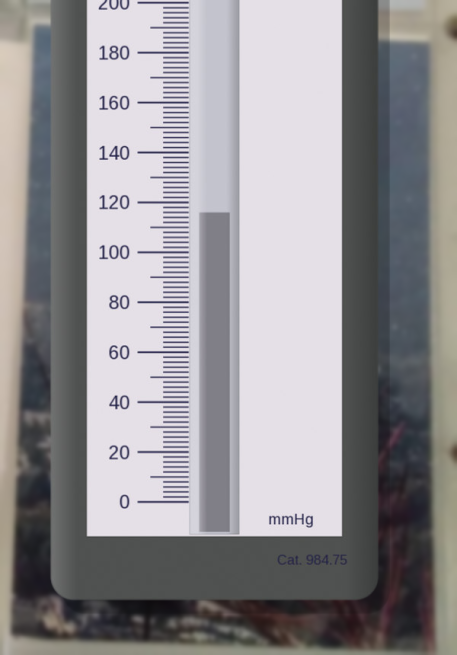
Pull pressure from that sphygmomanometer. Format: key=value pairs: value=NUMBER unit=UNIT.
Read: value=116 unit=mmHg
